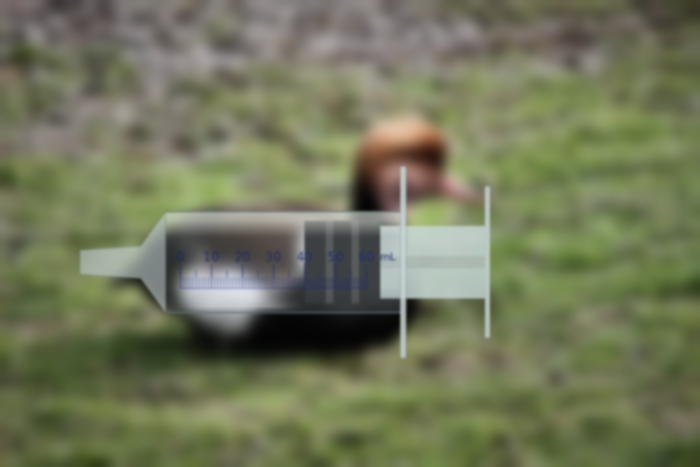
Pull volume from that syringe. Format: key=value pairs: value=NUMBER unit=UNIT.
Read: value=40 unit=mL
